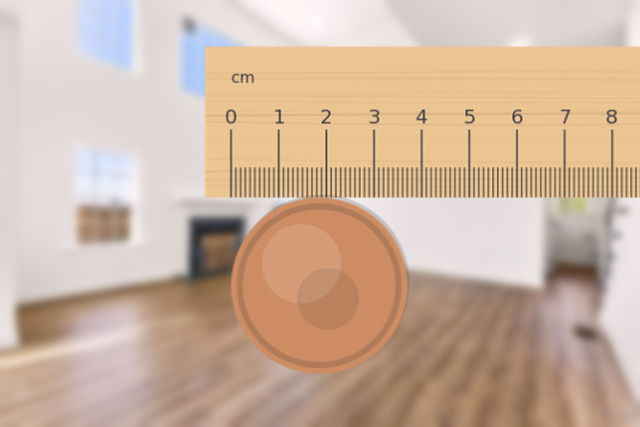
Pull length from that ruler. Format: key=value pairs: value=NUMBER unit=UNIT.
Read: value=3.7 unit=cm
